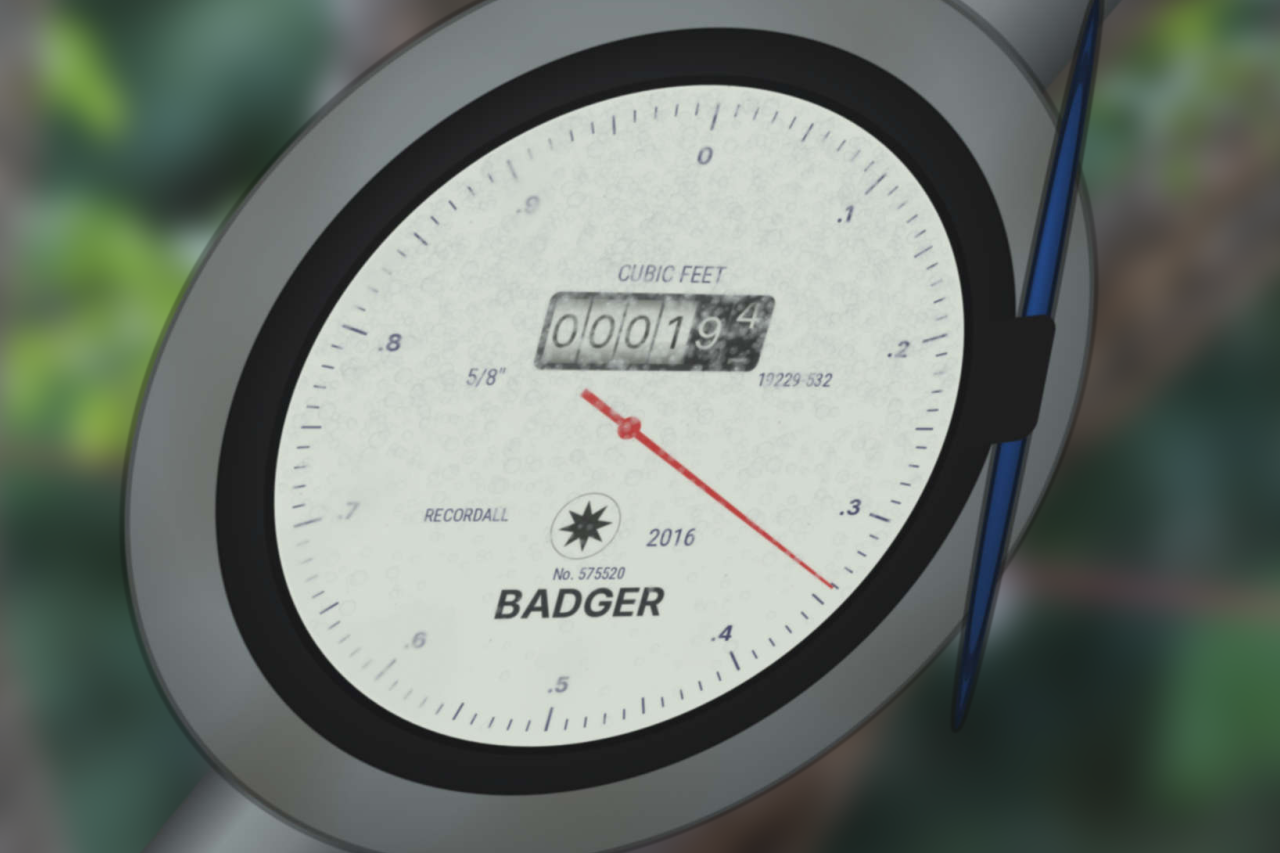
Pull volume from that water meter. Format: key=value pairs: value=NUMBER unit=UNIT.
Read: value=194.34 unit=ft³
